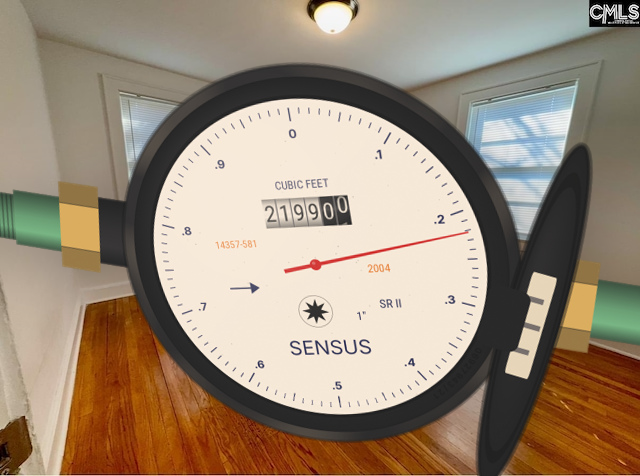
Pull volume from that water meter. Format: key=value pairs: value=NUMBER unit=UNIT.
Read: value=219900.22 unit=ft³
